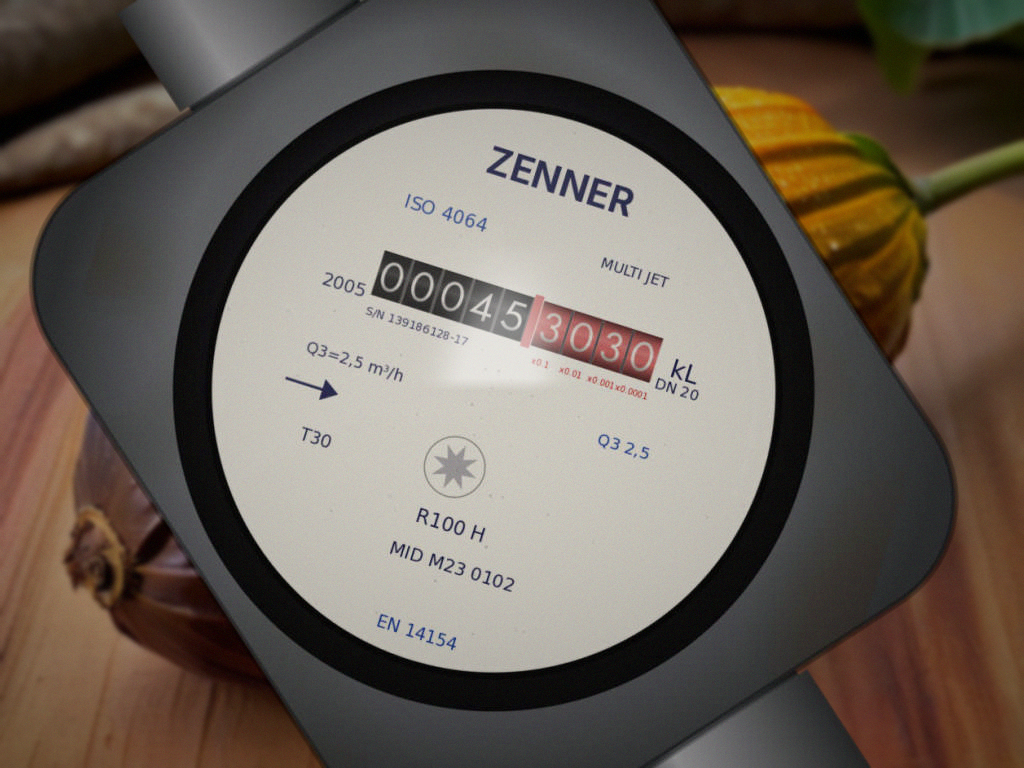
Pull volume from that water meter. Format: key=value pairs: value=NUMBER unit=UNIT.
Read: value=45.3030 unit=kL
